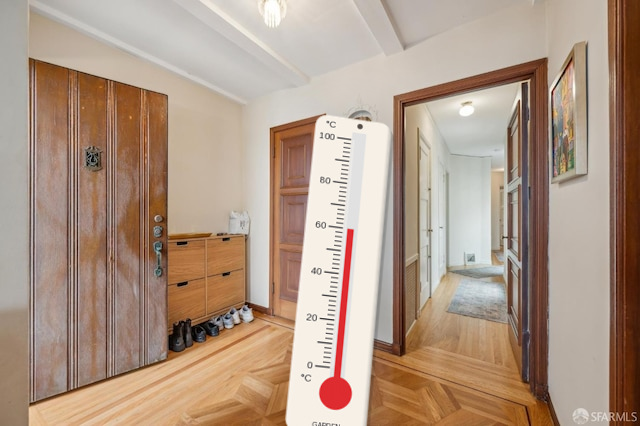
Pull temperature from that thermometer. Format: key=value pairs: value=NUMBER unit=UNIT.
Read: value=60 unit=°C
